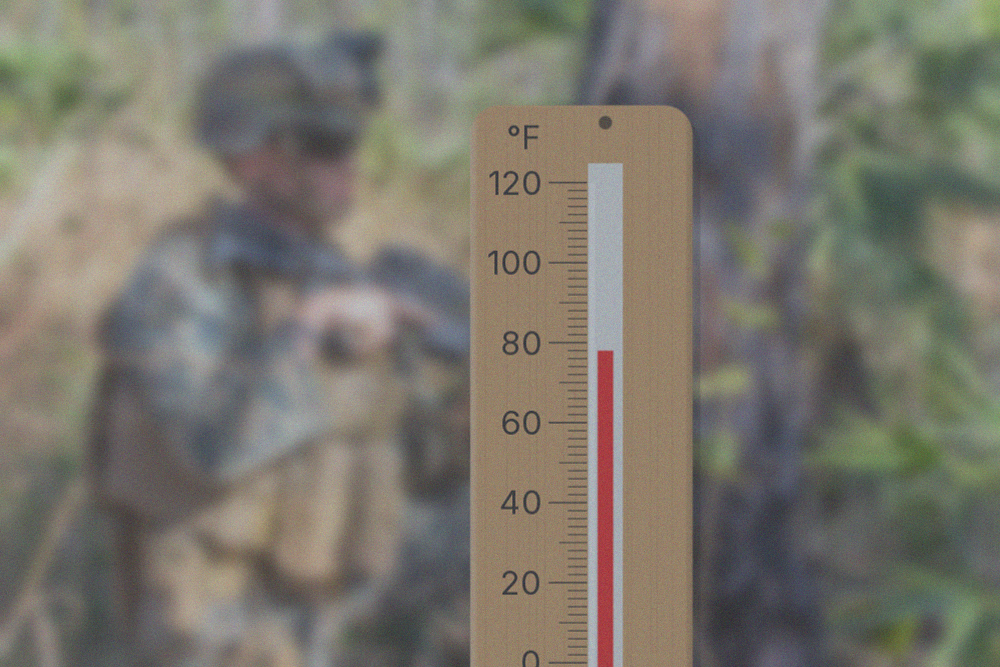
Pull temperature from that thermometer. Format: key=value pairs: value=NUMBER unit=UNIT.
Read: value=78 unit=°F
